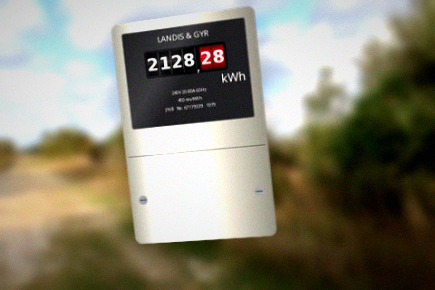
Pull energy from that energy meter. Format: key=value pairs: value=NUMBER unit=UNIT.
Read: value=2128.28 unit=kWh
